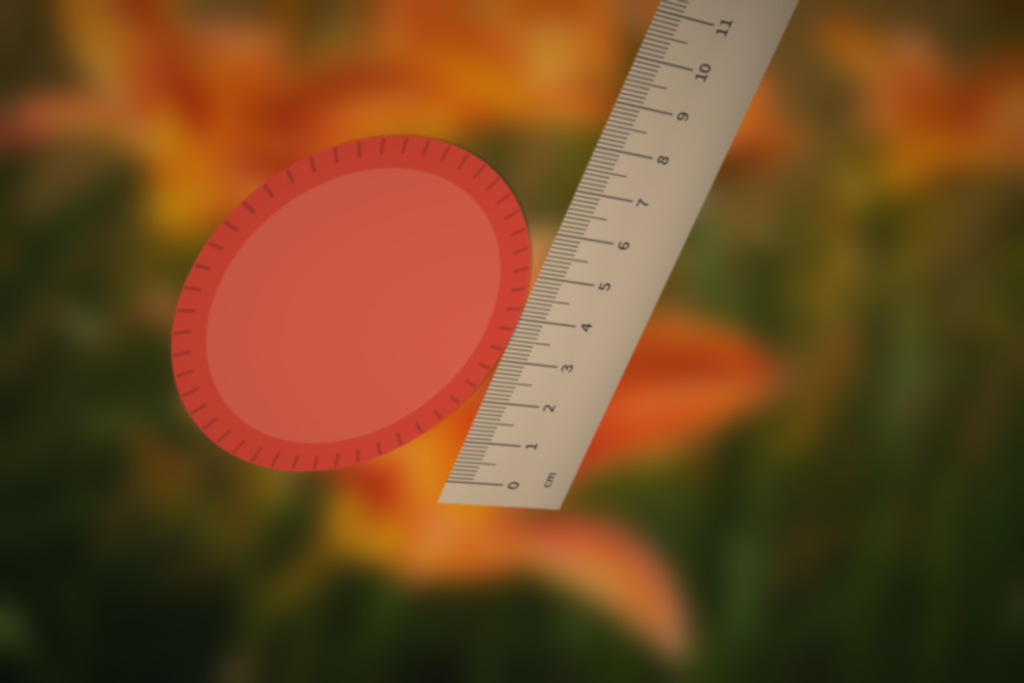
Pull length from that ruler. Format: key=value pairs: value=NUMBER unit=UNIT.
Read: value=7.5 unit=cm
